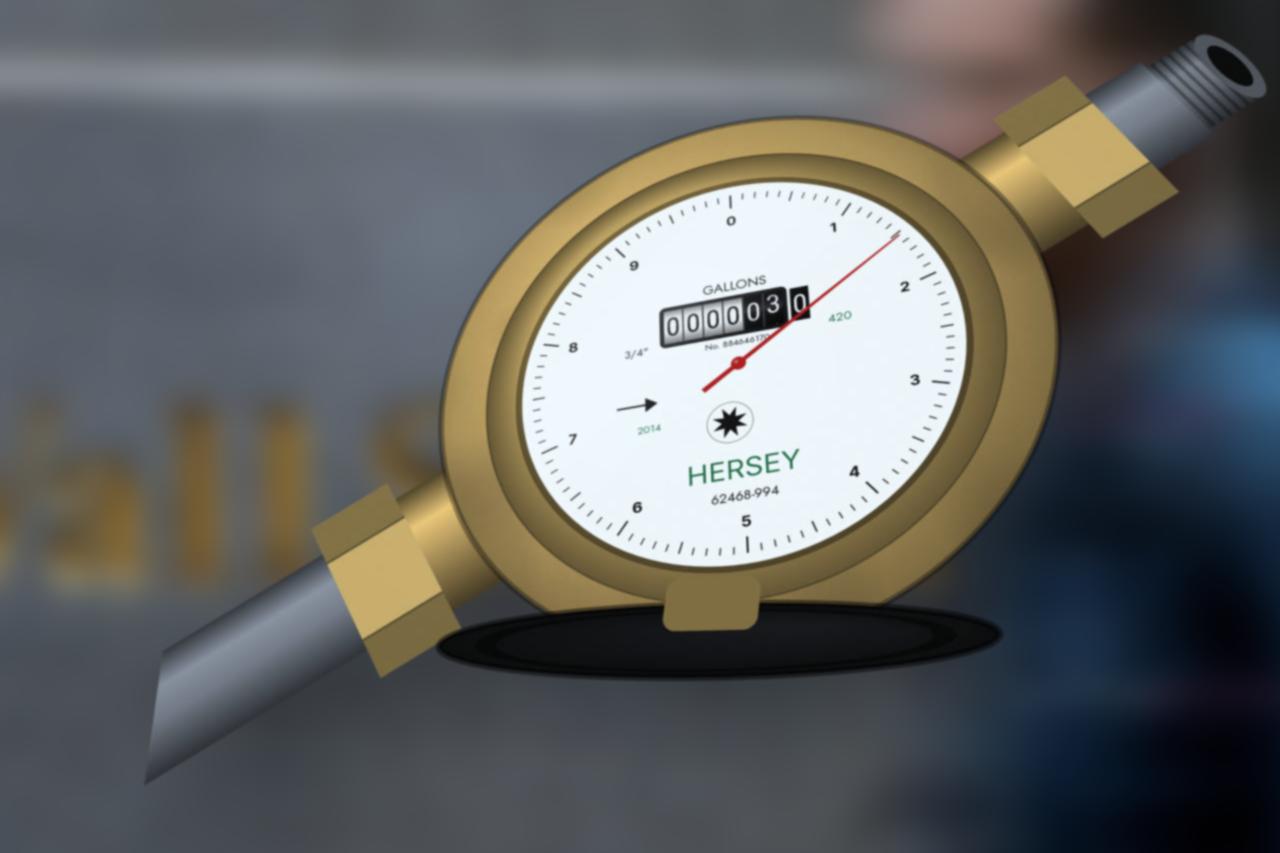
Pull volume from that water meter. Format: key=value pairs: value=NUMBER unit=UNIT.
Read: value=31.5 unit=gal
